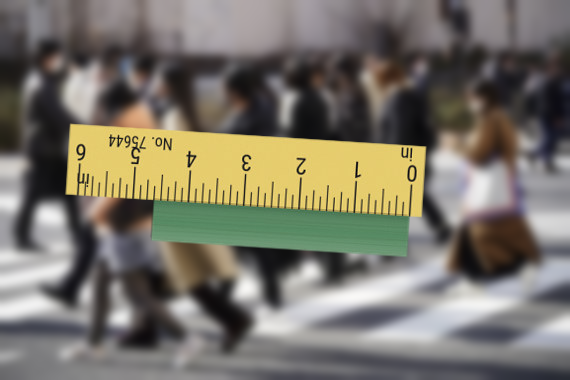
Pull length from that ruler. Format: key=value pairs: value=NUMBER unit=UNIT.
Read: value=4.625 unit=in
